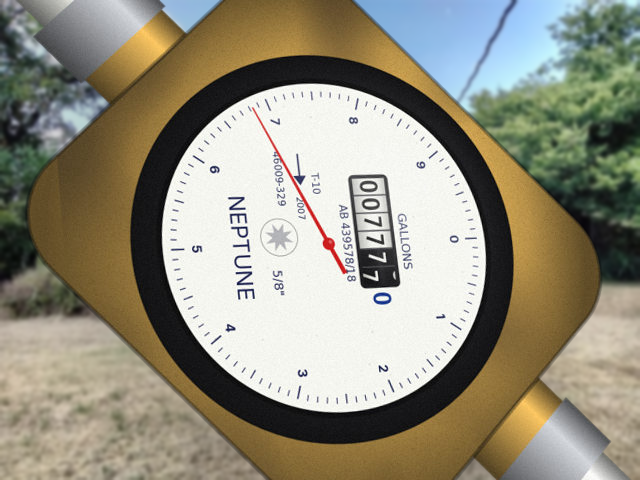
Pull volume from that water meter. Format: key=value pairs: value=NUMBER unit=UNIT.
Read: value=77766.8 unit=gal
